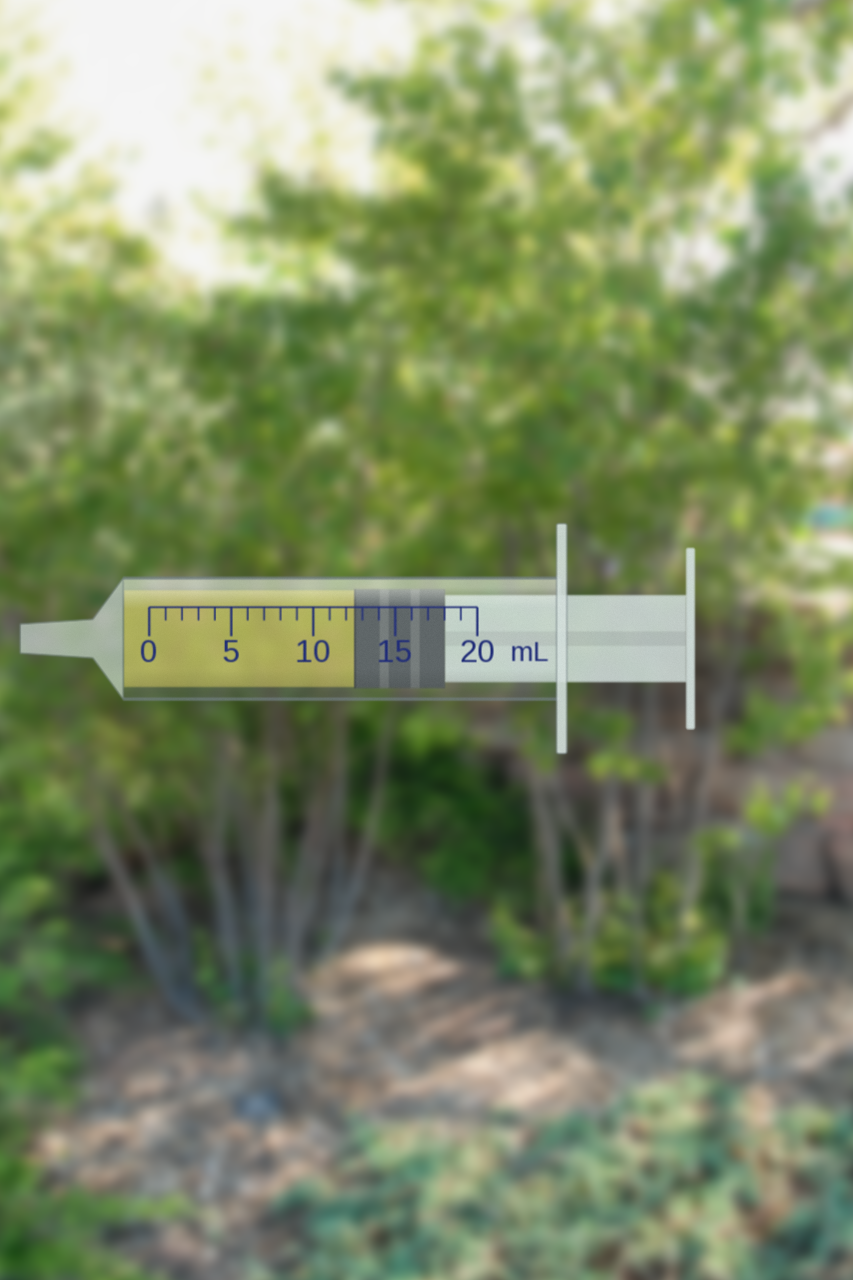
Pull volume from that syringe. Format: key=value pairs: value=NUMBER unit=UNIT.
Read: value=12.5 unit=mL
